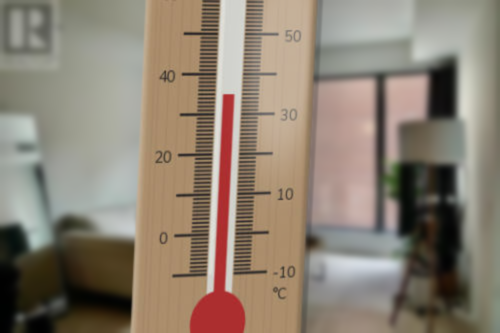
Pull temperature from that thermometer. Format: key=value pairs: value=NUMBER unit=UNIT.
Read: value=35 unit=°C
